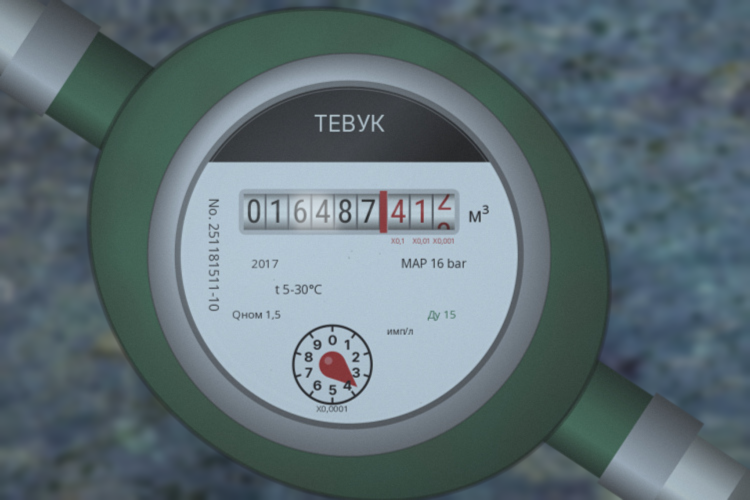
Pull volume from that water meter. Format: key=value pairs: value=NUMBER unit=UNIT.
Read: value=16487.4123 unit=m³
